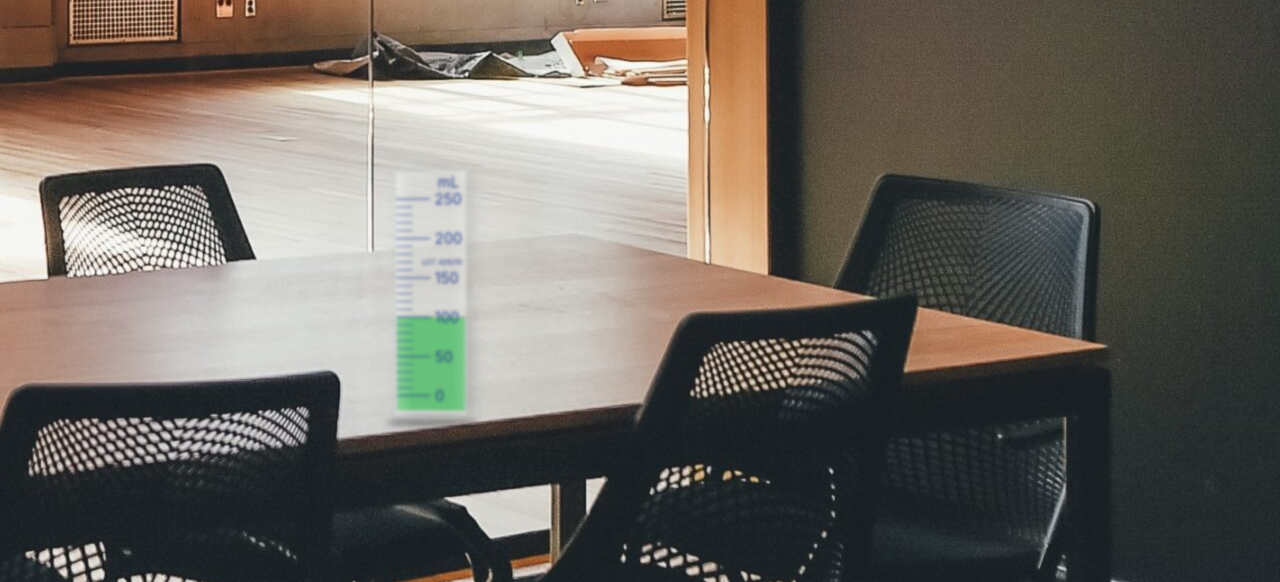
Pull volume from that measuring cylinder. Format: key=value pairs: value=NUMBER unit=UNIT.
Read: value=100 unit=mL
